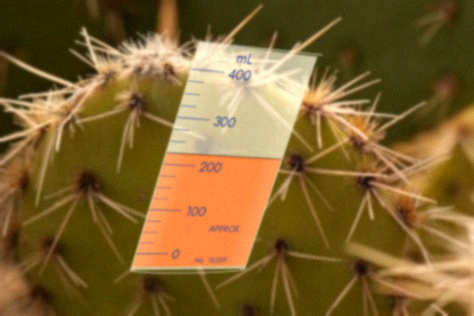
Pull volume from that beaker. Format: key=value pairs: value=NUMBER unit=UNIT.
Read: value=225 unit=mL
